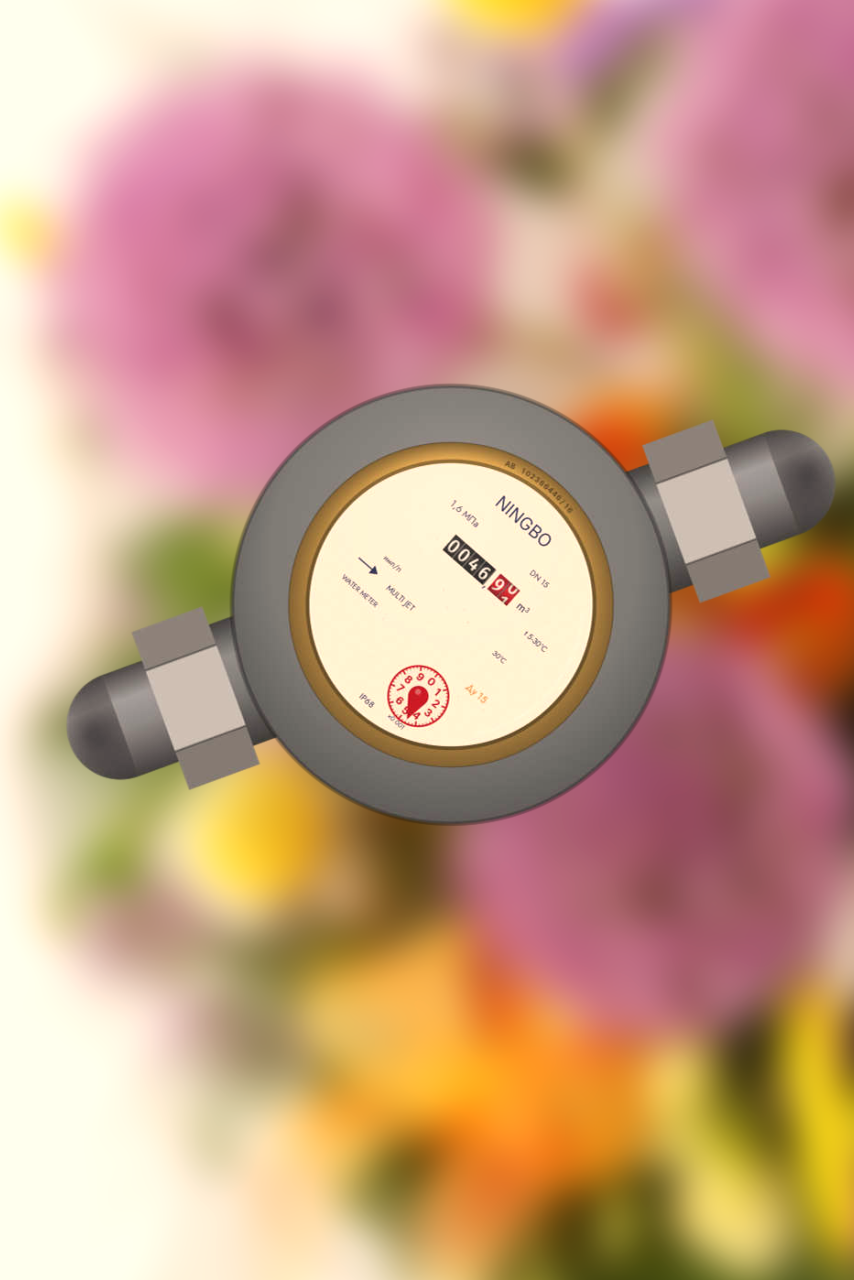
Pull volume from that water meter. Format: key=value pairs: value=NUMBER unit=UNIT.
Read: value=46.904 unit=m³
